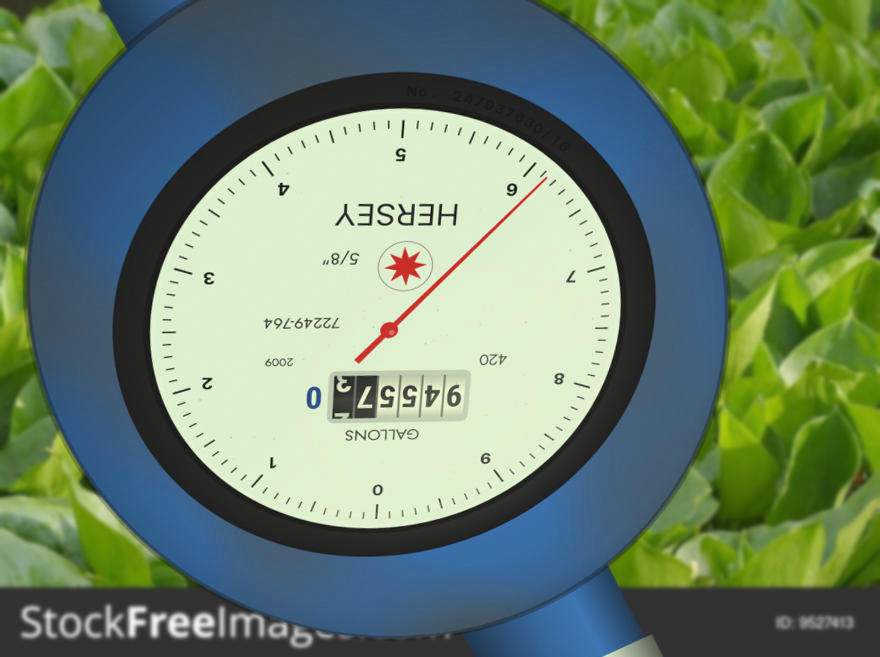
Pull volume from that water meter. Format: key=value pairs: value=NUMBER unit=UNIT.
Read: value=9455726.1 unit=gal
